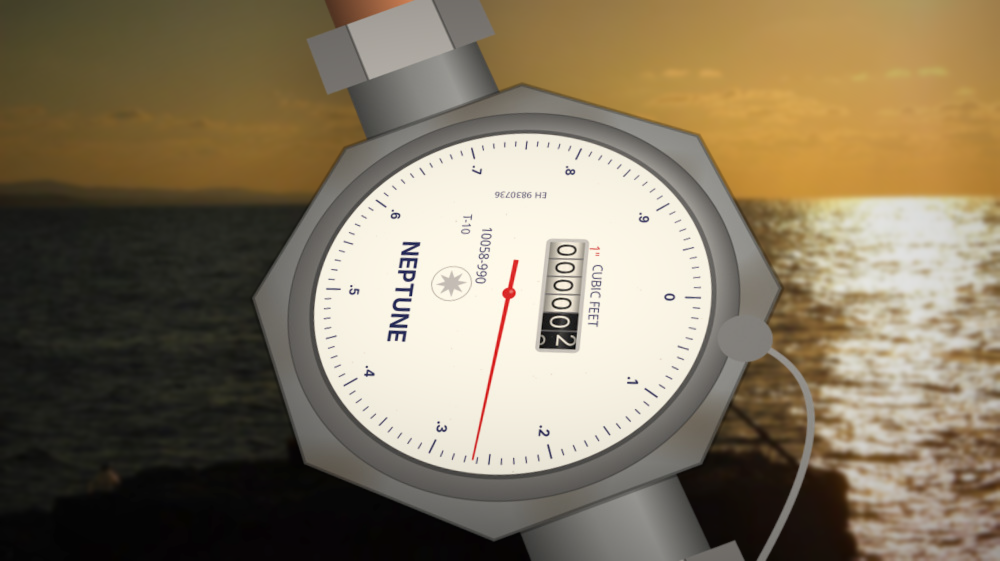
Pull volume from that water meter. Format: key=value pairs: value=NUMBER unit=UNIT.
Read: value=2.26 unit=ft³
